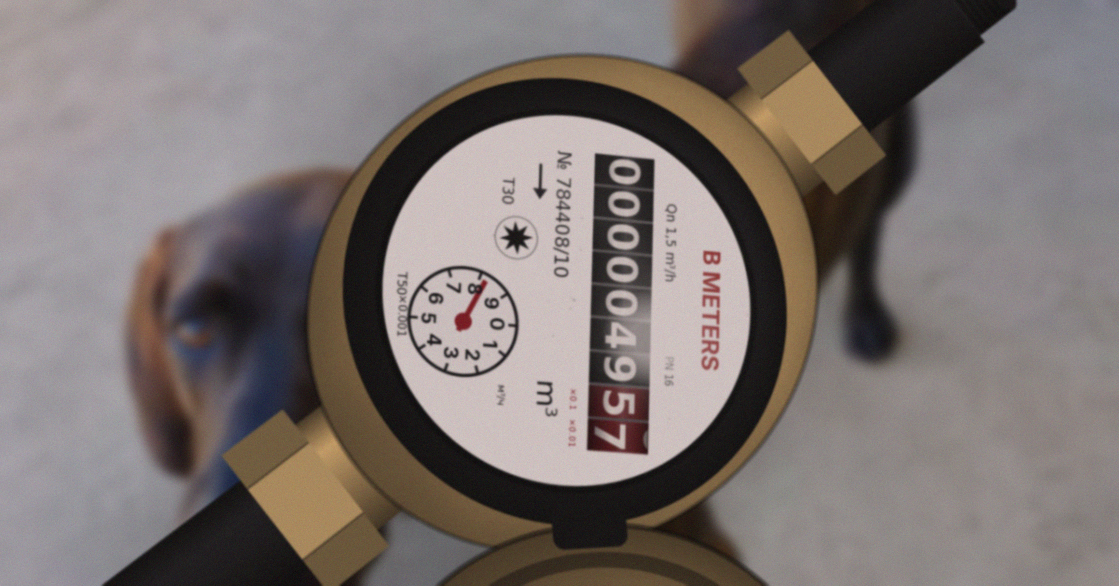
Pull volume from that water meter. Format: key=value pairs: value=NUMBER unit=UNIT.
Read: value=49.568 unit=m³
